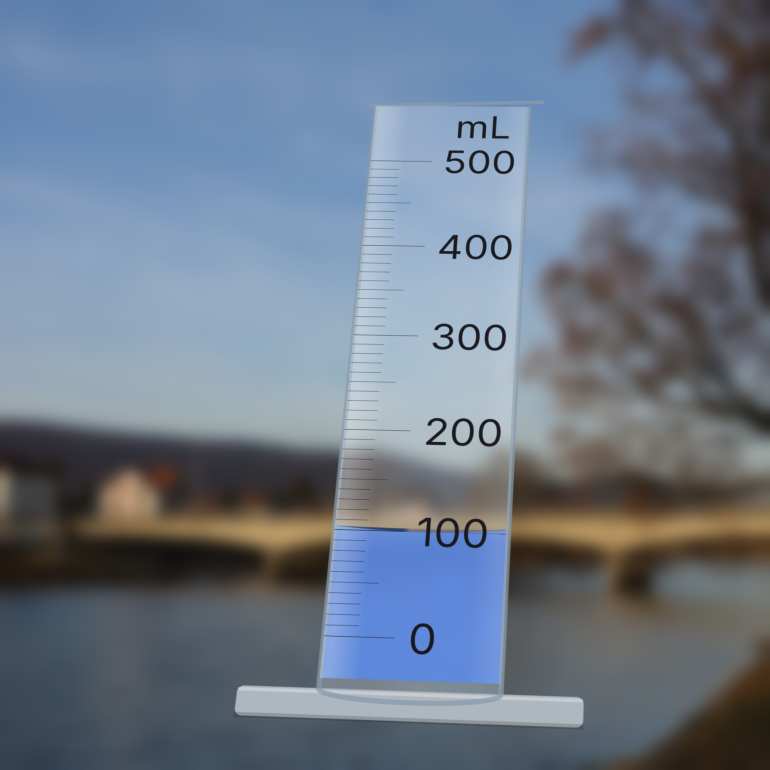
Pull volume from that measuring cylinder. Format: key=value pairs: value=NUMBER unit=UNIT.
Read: value=100 unit=mL
